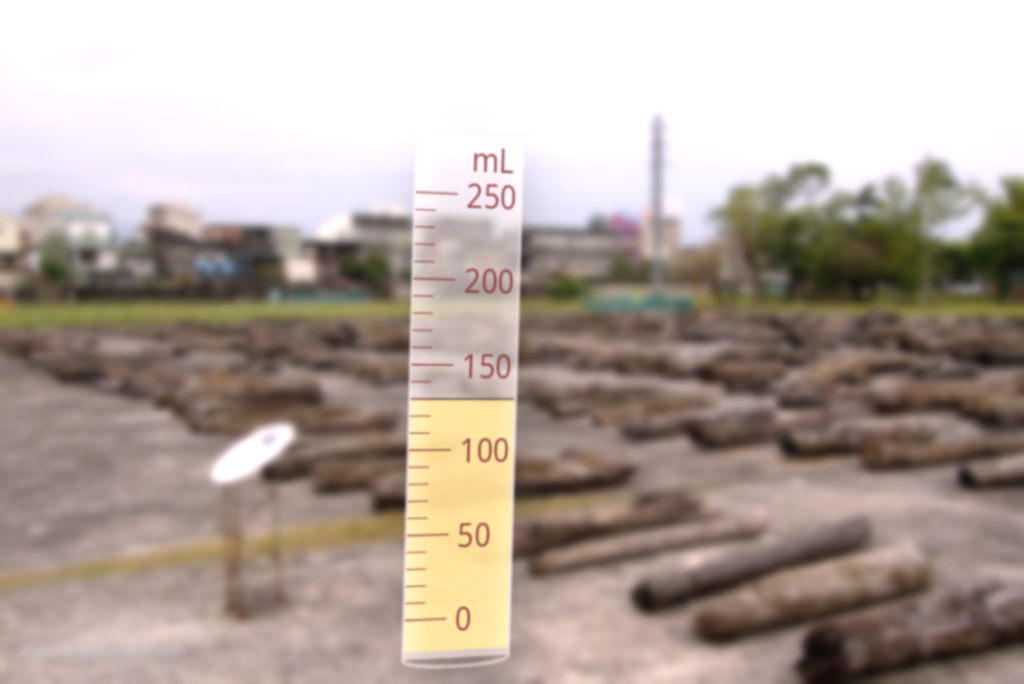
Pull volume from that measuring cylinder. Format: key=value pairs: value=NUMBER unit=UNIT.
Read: value=130 unit=mL
